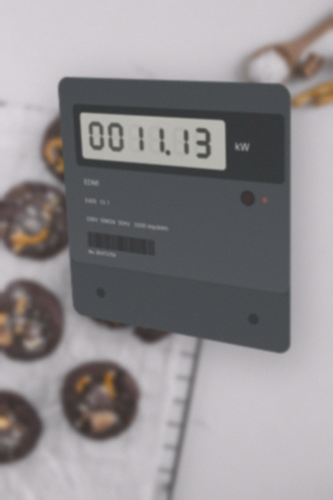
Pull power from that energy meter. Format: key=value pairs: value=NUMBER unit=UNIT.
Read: value=11.13 unit=kW
